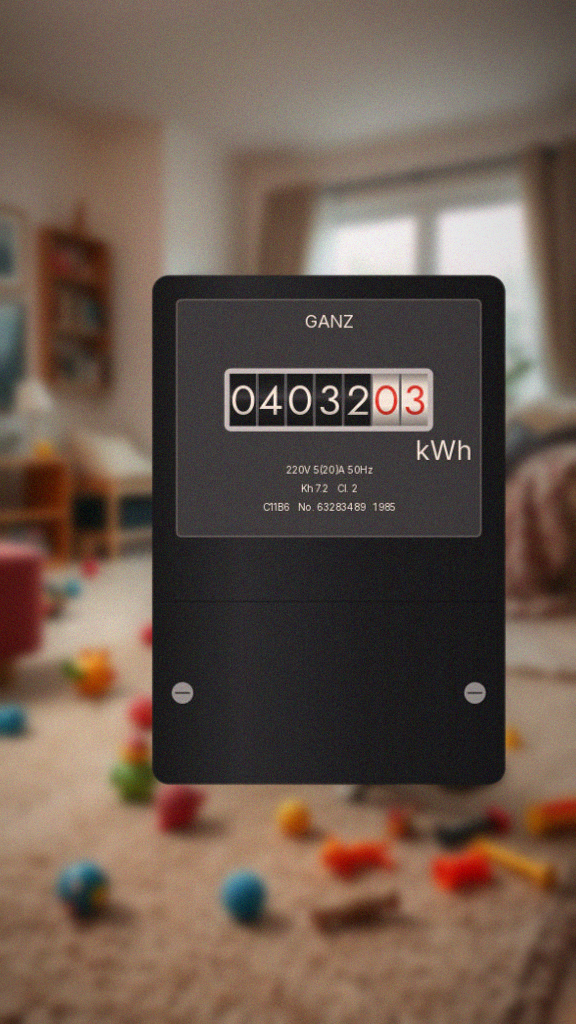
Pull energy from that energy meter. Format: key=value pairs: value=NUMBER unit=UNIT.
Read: value=4032.03 unit=kWh
